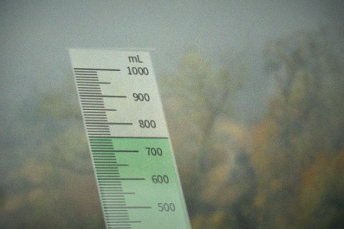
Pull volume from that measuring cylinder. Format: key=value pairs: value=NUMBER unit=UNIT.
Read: value=750 unit=mL
